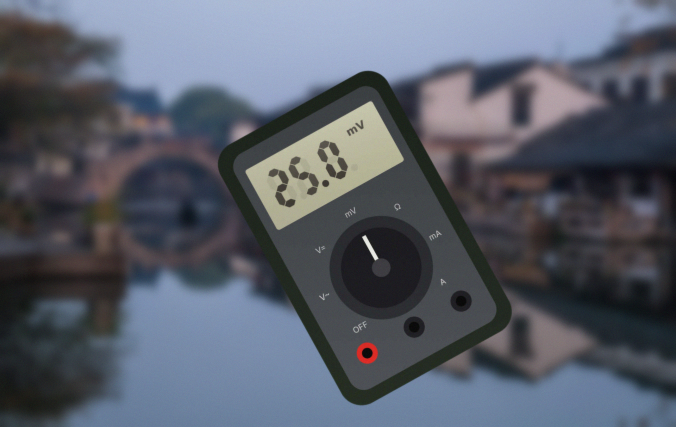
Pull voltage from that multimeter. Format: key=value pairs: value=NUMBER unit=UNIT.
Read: value=25.0 unit=mV
